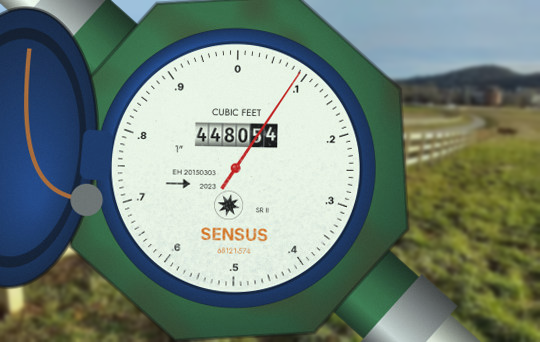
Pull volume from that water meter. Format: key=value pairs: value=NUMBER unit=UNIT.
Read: value=448054.09 unit=ft³
